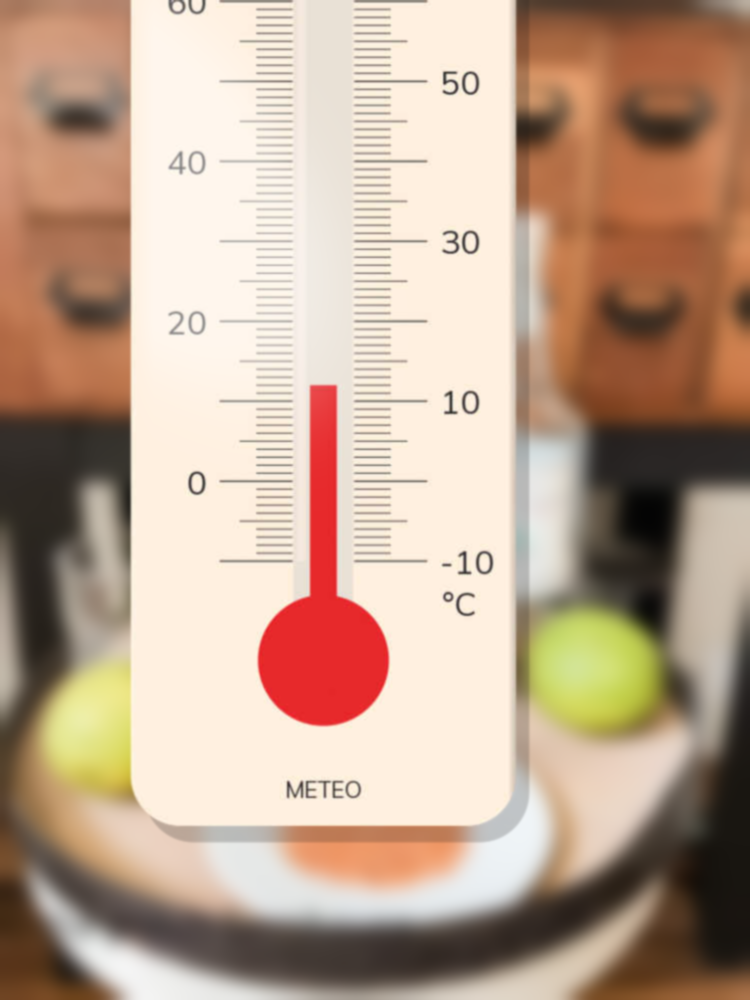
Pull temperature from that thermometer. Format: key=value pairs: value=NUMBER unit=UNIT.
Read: value=12 unit=°C
